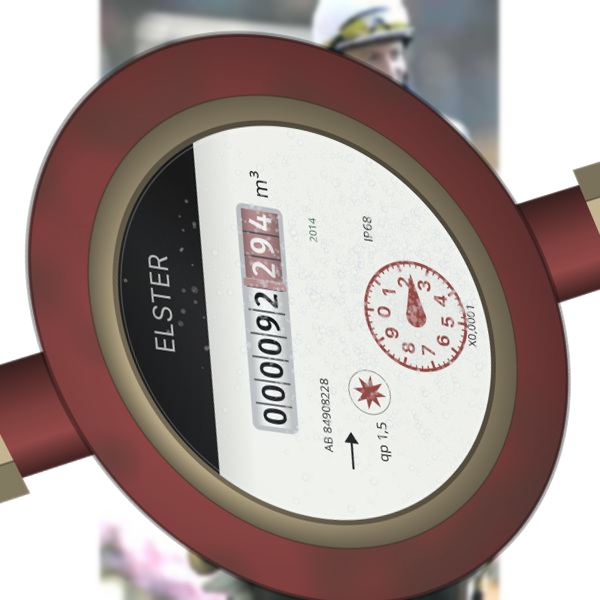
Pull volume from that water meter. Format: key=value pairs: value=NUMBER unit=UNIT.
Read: value=92.2942 unit=m³
